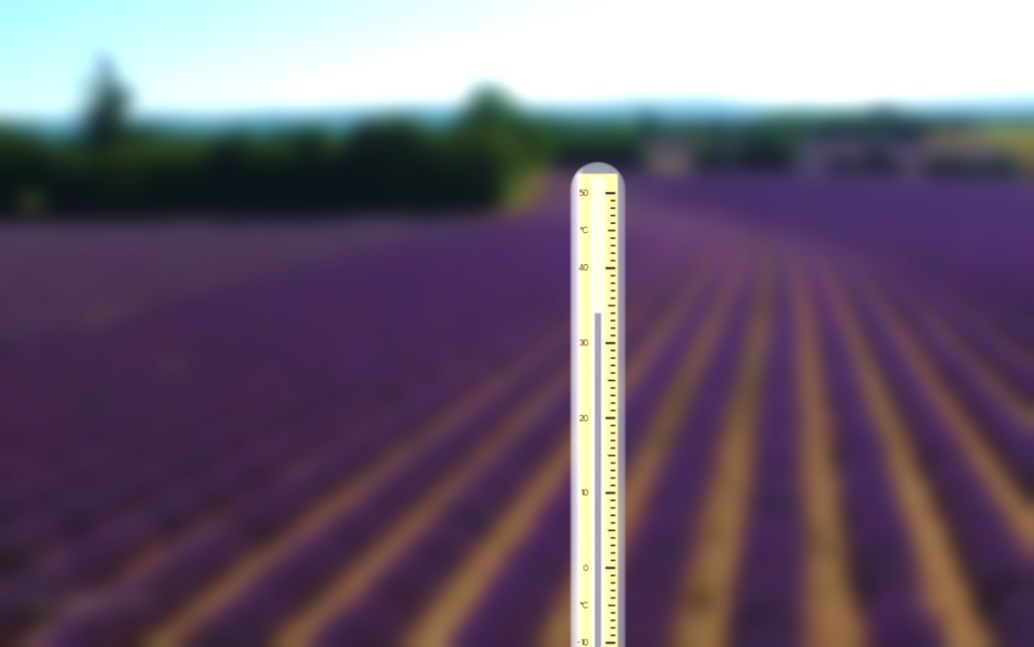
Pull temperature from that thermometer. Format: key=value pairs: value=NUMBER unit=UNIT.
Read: value=34 unit=°C
